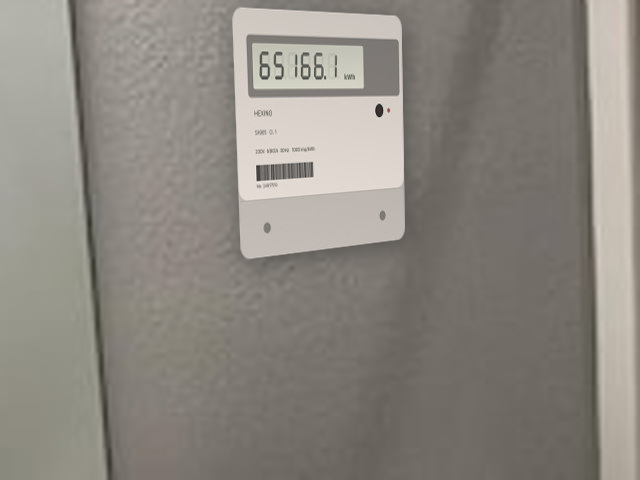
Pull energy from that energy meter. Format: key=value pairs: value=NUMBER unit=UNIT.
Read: value=65166.1 unit=kWh
